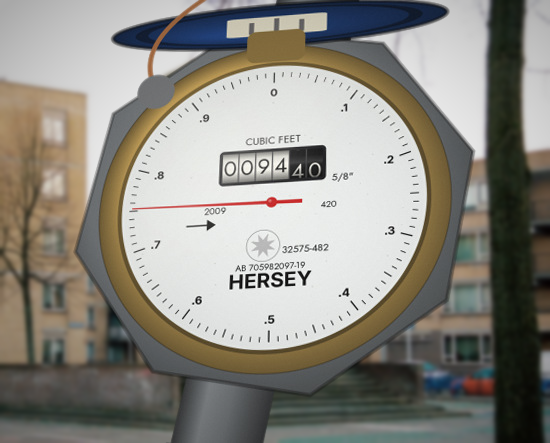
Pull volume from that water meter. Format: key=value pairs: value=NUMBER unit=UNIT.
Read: value=9439.75 unit=ft³
